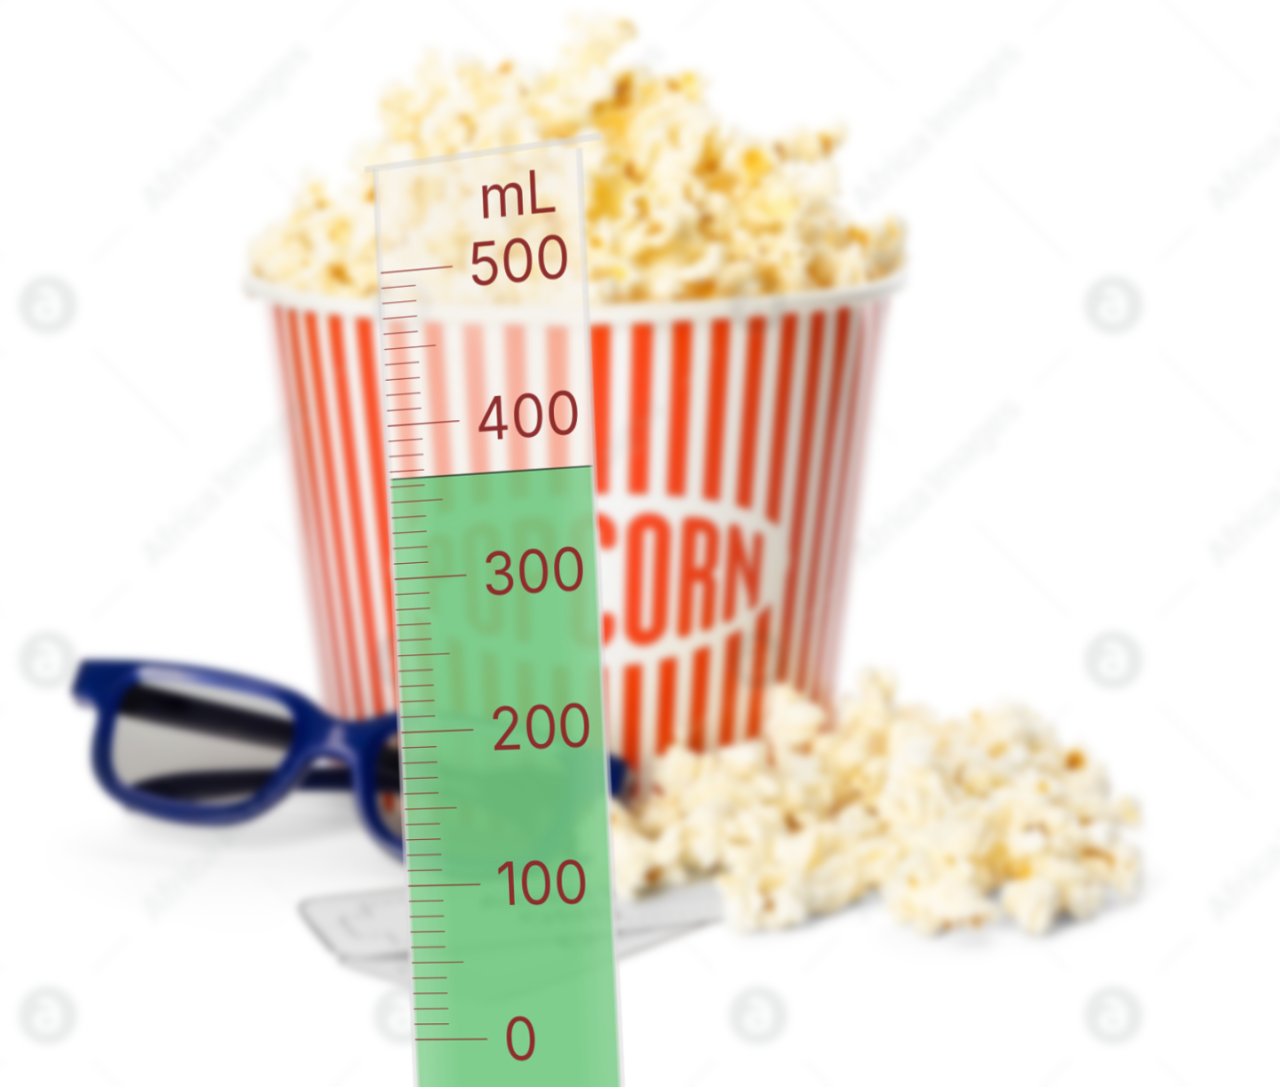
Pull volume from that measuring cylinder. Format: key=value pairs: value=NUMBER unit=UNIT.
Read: value=365 unit=mL
